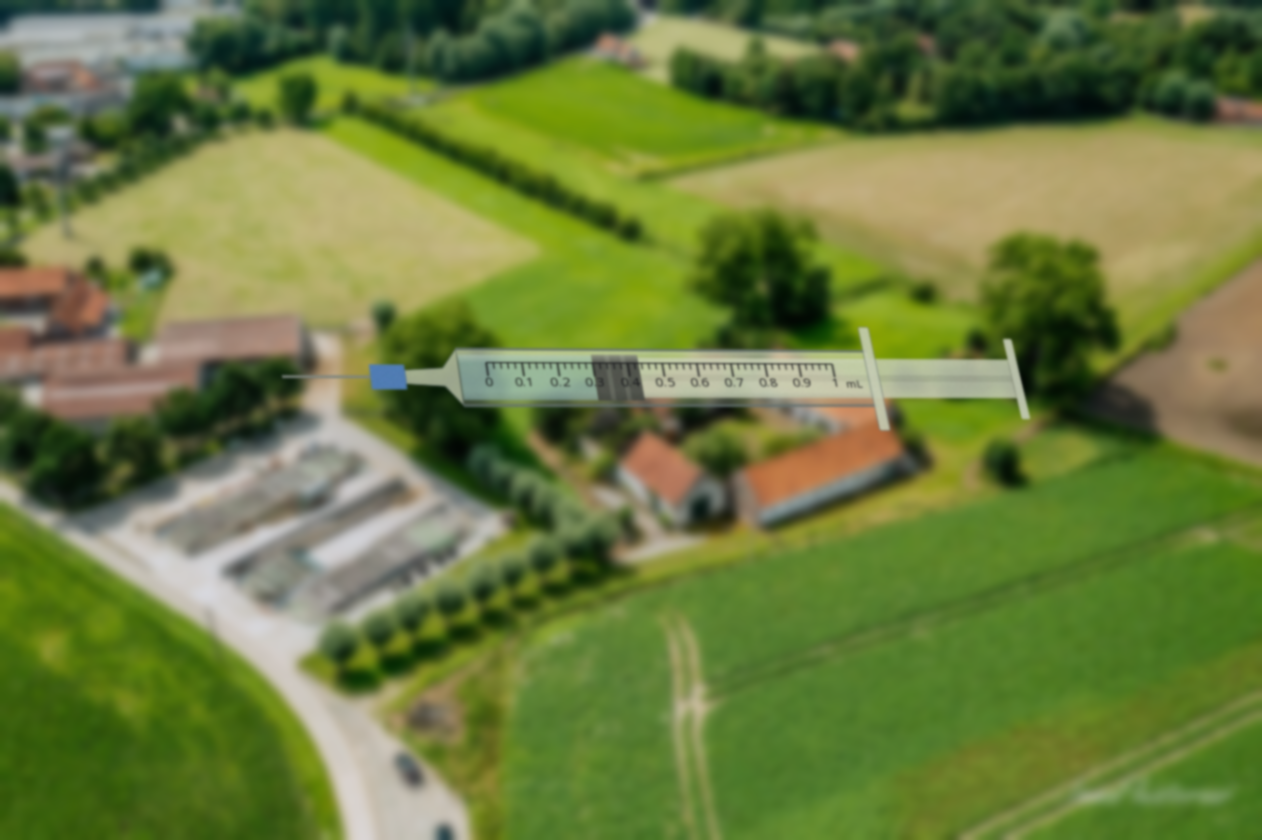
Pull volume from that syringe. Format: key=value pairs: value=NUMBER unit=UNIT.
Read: value=0.3 unit=mL
